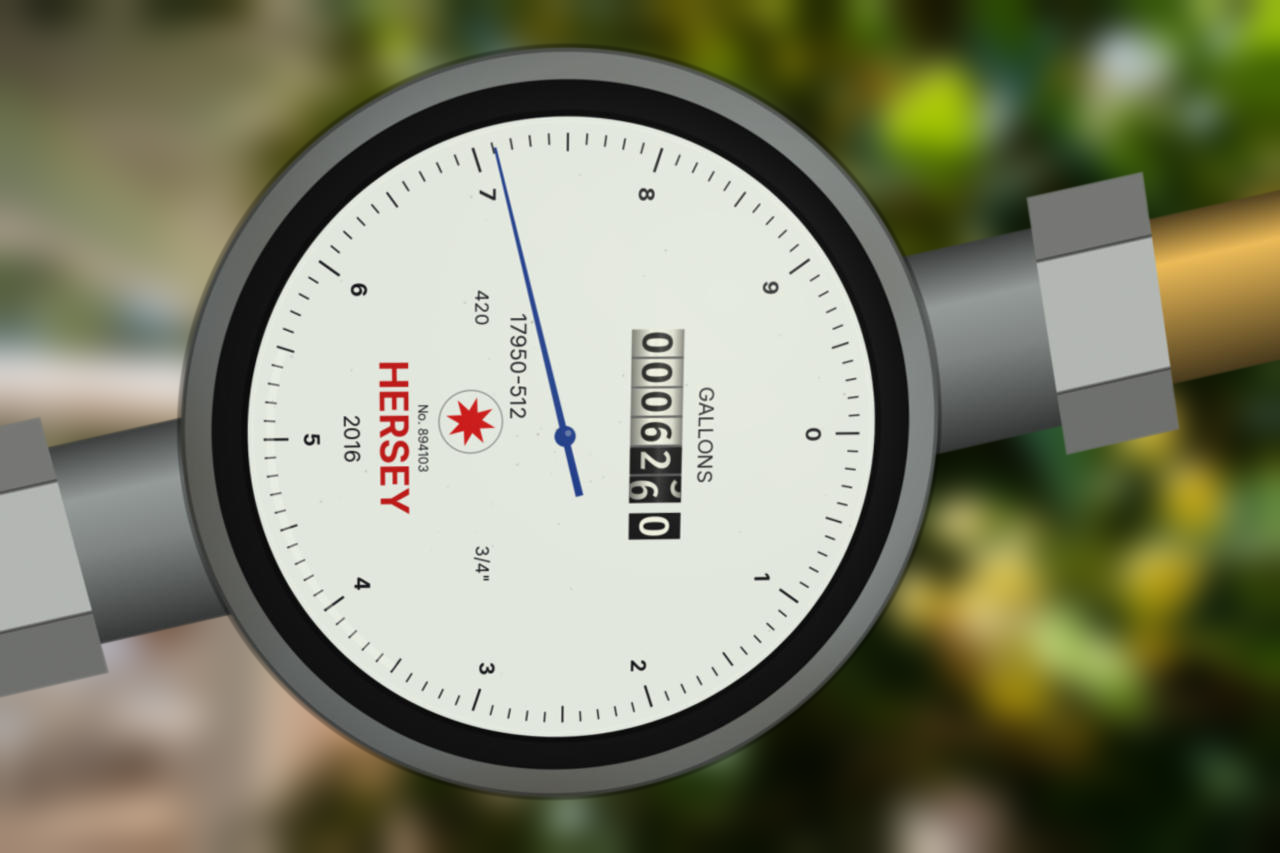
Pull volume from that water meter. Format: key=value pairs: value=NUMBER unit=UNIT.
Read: value=6257.1 unit=gal
